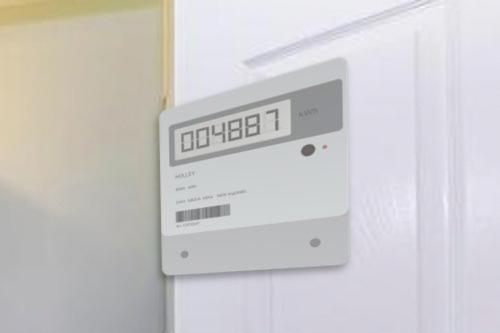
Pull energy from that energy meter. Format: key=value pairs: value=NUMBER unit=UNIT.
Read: value=4887 unit=kWh
